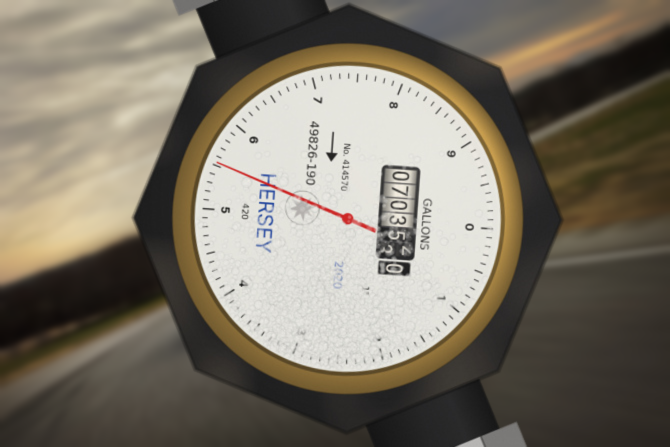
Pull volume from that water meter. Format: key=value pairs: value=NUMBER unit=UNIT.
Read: value=703525.5 unit=gal
